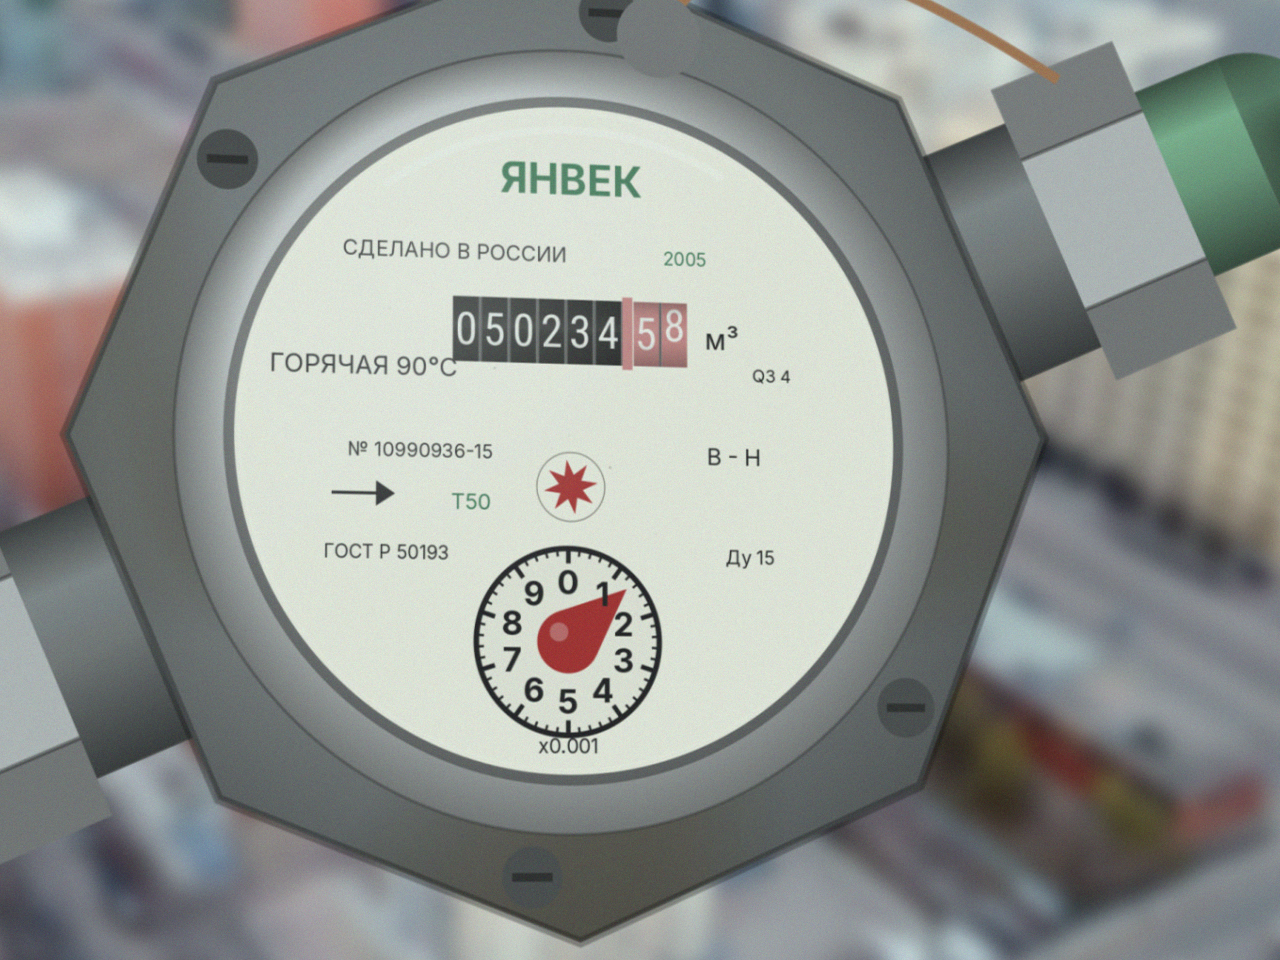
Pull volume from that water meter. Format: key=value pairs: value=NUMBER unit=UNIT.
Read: value=50234.581 unit=m³
